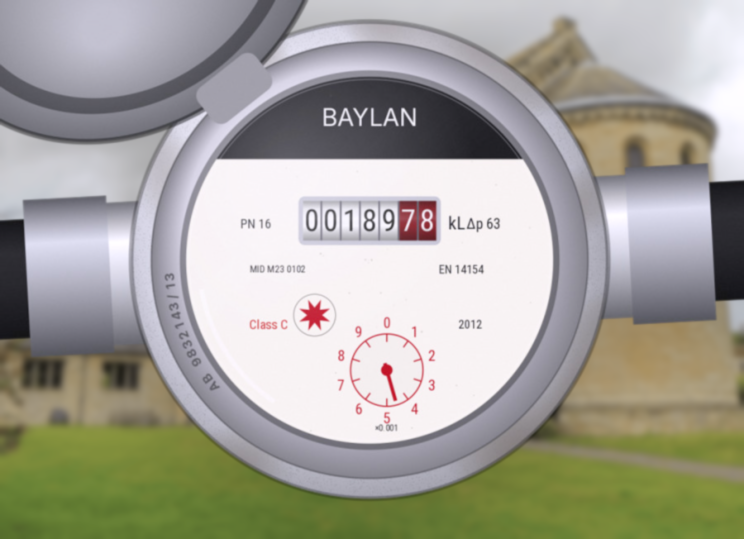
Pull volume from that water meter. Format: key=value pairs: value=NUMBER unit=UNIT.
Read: value=189.784 unit=kL
